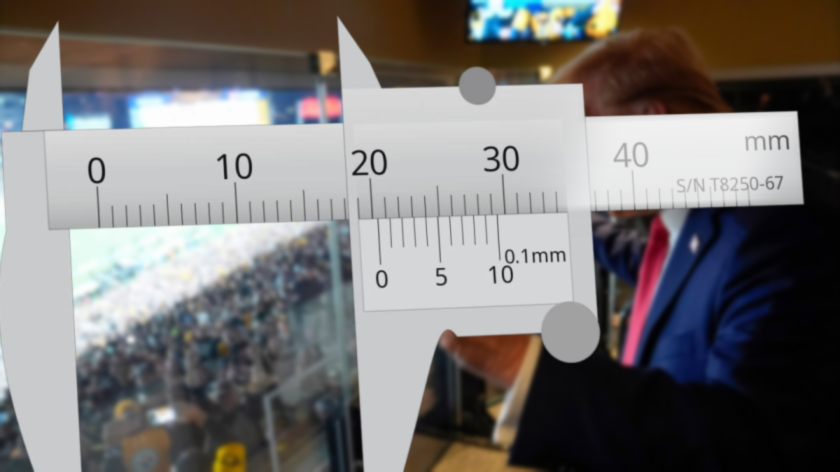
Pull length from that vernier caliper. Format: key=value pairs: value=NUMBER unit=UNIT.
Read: value=20.4 unit=mm
